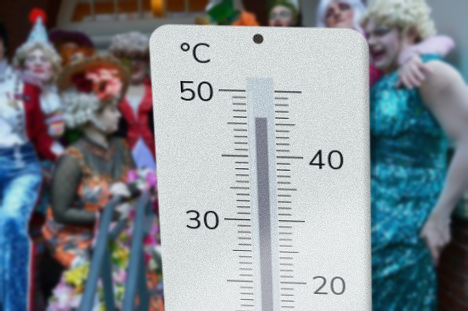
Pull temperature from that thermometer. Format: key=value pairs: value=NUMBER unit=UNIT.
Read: value=46 unit=°C
